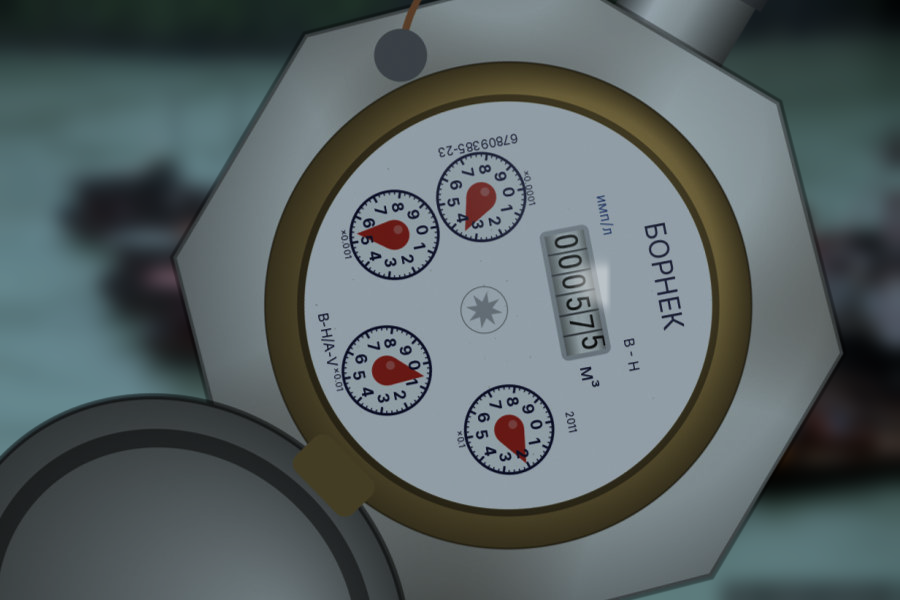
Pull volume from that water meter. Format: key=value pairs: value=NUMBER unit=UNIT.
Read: value=575.2053 unit=m³
